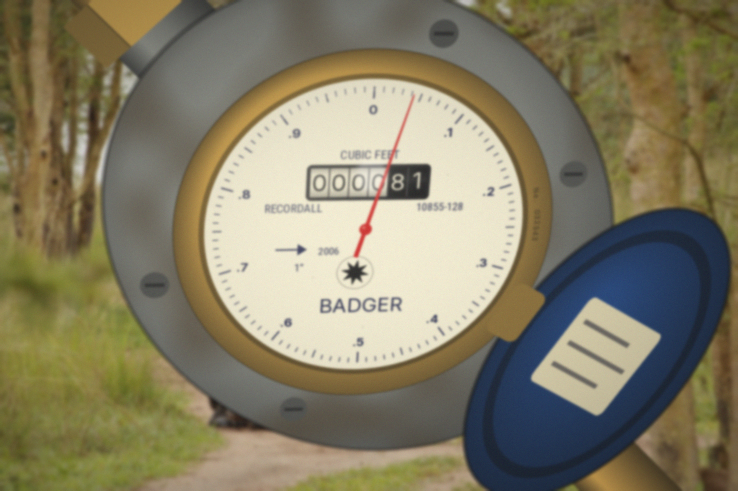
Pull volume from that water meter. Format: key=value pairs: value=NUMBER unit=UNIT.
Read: value=81.04 unit=ft³
